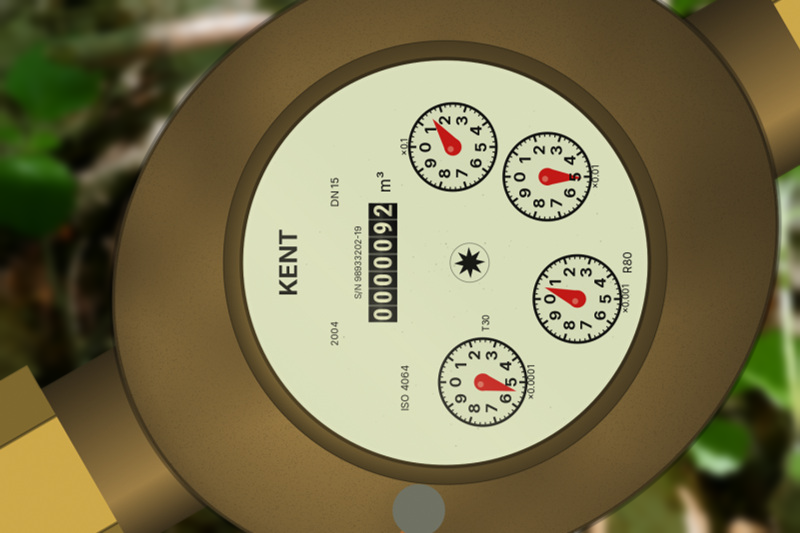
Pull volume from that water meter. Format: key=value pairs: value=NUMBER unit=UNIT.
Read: value=92.1505 unit=m³
